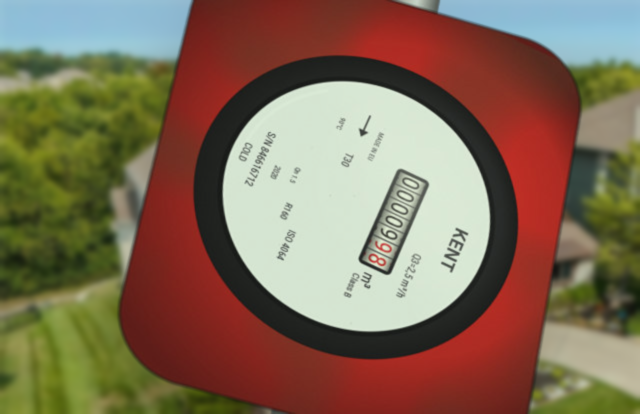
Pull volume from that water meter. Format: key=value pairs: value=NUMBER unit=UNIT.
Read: value=9.98 unit=m³
